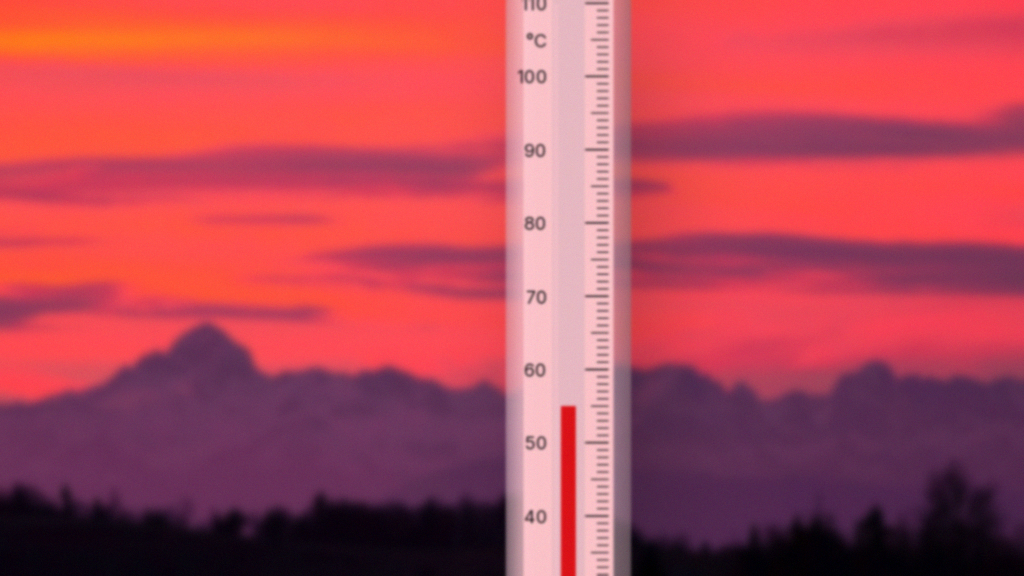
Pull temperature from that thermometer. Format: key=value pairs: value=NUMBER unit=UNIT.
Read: value=55 unit=°C
